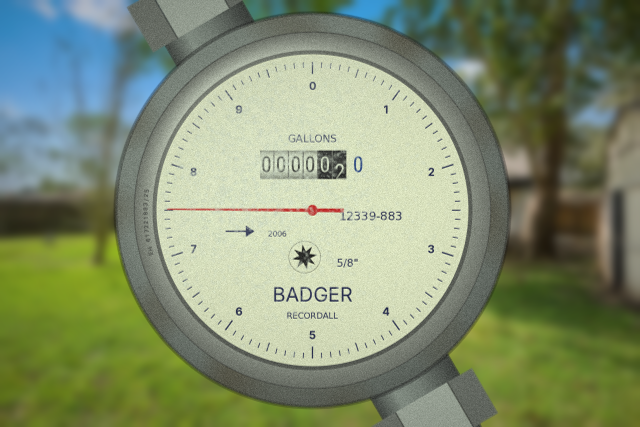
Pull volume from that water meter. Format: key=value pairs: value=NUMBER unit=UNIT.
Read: value=17.5 unit=gal
